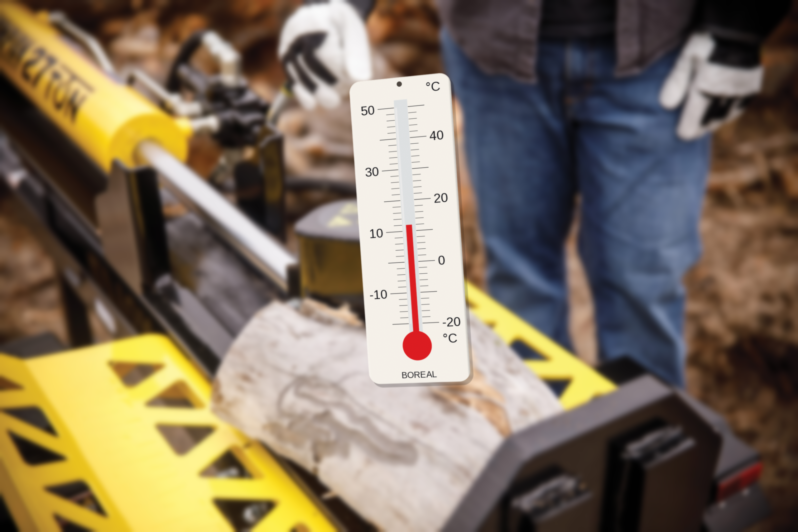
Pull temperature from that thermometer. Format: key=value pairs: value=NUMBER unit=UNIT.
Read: value=12 unit=°C
